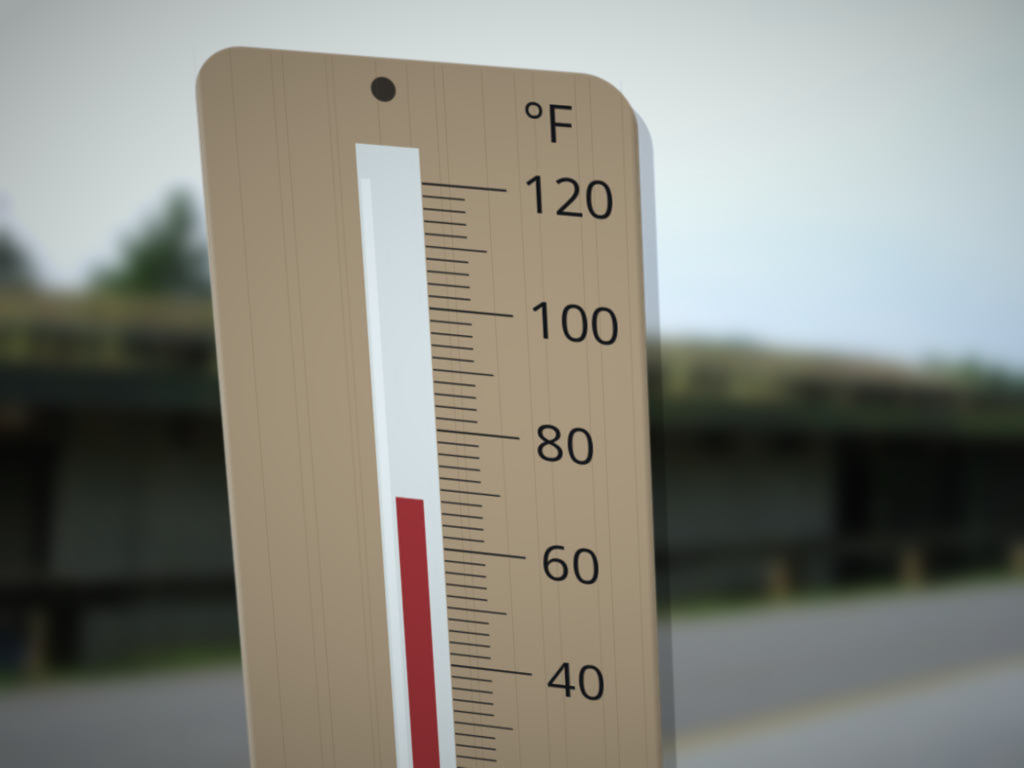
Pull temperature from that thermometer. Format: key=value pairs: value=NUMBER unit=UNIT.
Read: value=68 unit=°F
